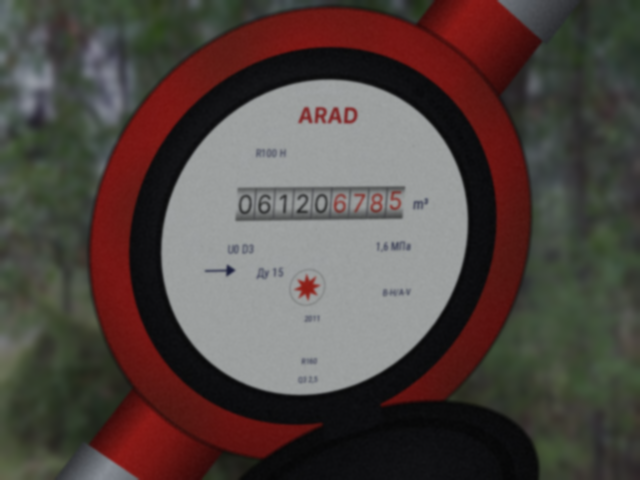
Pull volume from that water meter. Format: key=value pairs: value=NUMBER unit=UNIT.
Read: value=6120.6785 unit=m³
